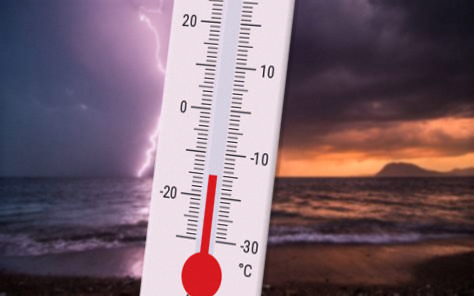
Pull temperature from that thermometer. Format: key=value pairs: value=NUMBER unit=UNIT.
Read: value=-15 unit=°C
